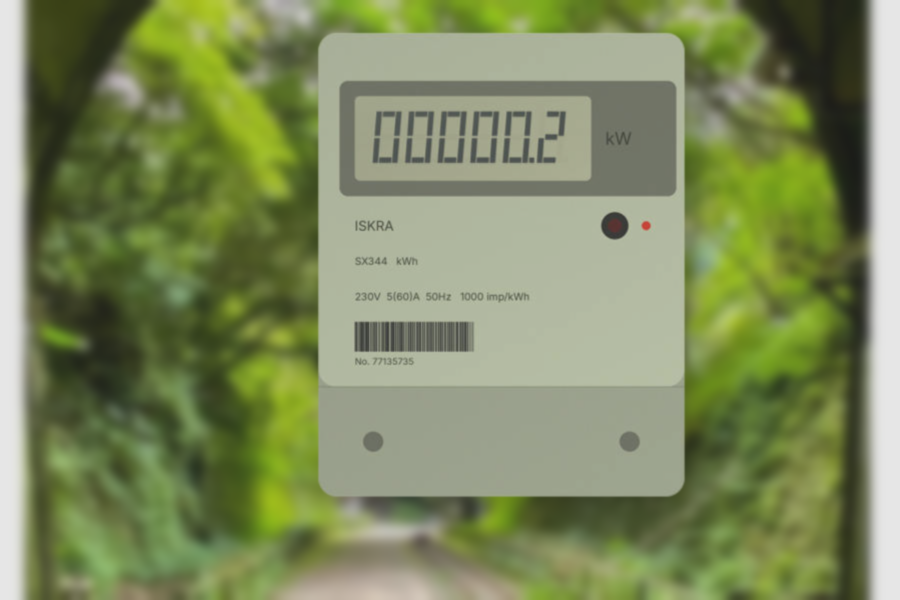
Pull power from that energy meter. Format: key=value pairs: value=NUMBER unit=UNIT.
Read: value=0.2 unit=kW
